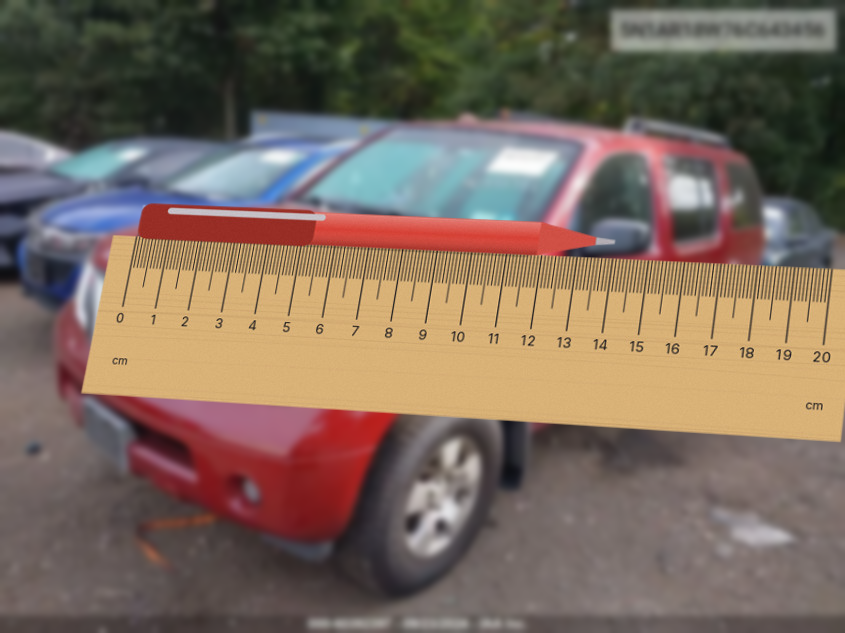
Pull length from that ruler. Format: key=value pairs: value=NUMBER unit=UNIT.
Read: value=14 unit=cm
